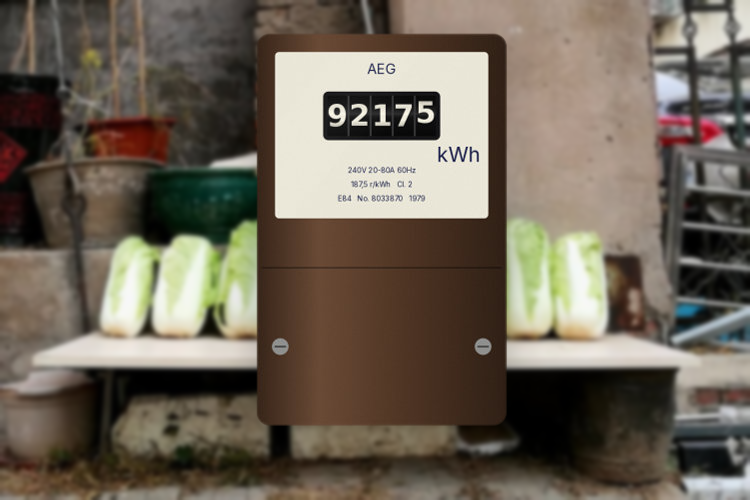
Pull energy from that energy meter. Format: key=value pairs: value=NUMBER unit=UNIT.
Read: value=92175 unit=kWh
